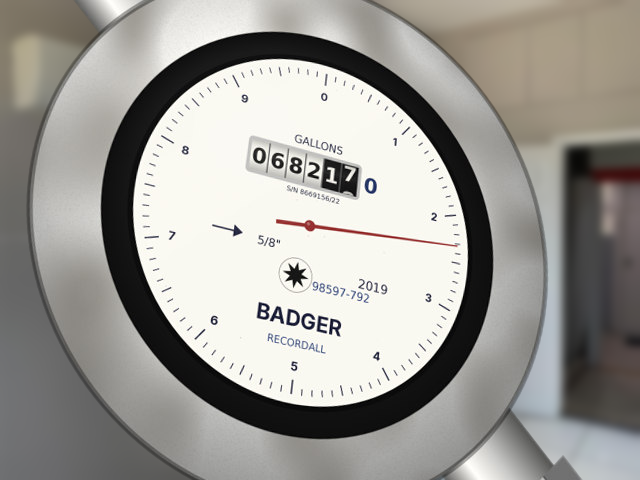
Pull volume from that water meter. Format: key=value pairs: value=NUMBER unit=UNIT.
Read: value=682172.3 unit=gal
